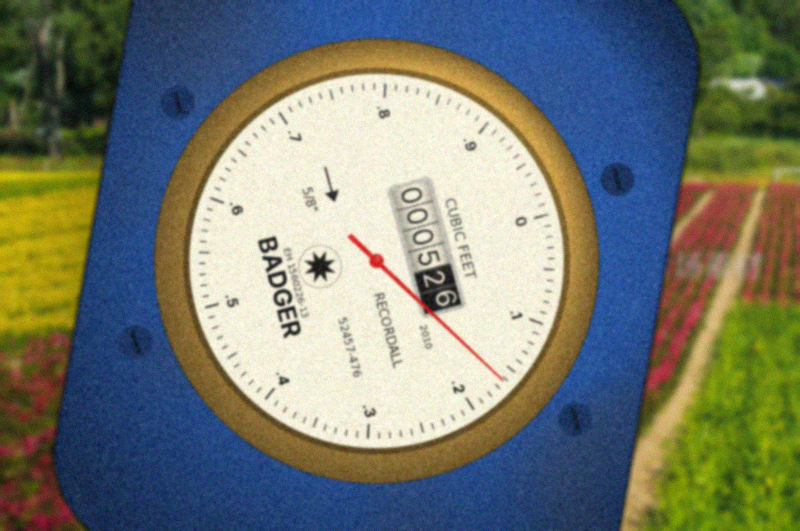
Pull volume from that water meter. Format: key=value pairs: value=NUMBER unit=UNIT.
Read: value=526.16 unit=ft³
